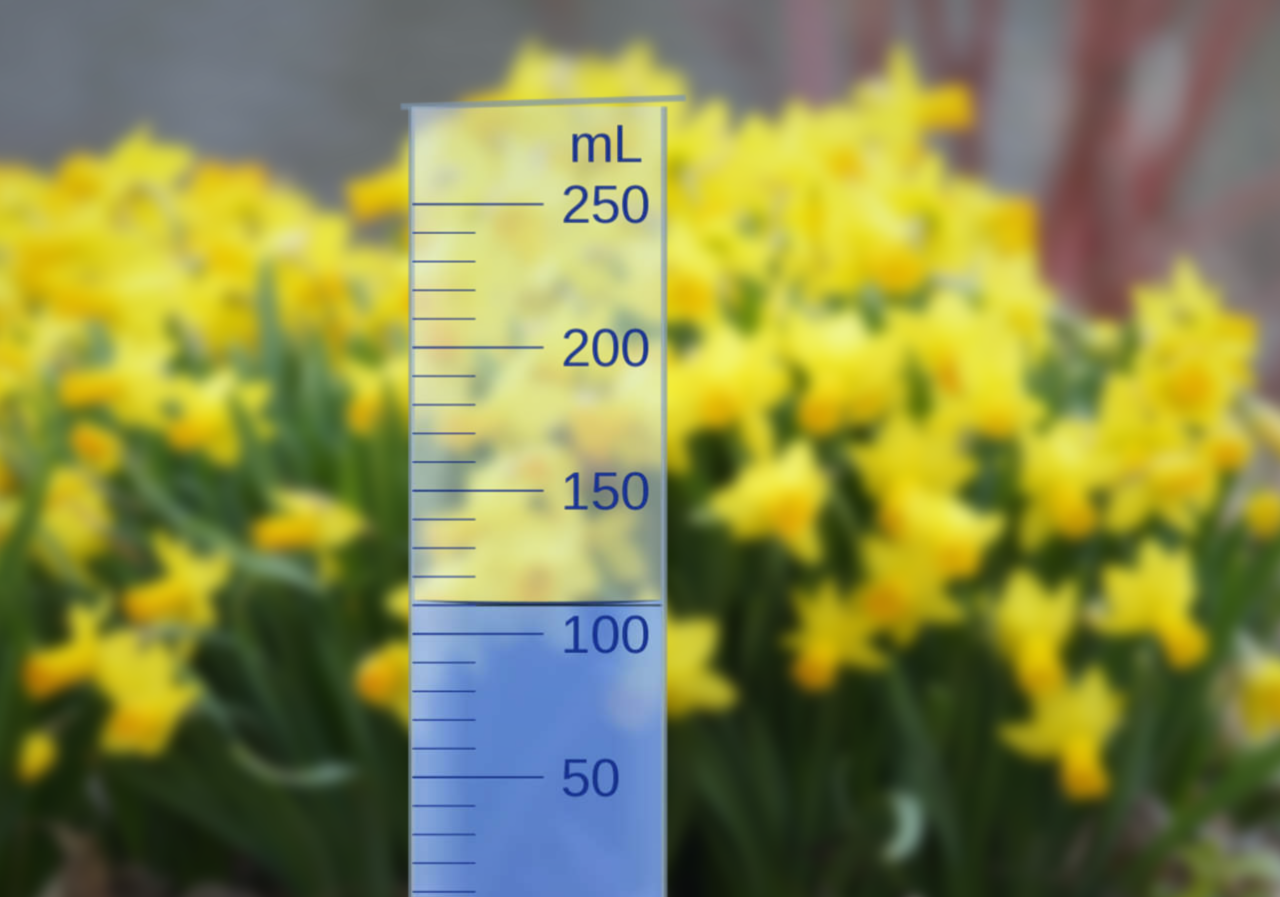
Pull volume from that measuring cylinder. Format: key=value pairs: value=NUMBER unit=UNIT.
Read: value=110 unit=mL
